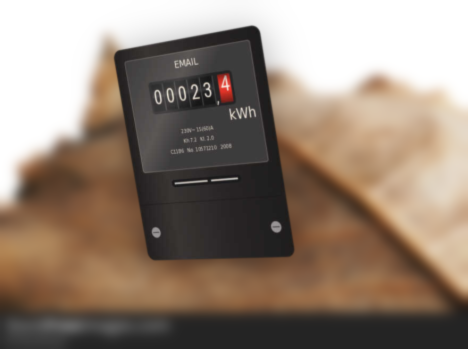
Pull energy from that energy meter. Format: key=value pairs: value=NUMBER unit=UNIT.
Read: value=23.4 unit=kWh
